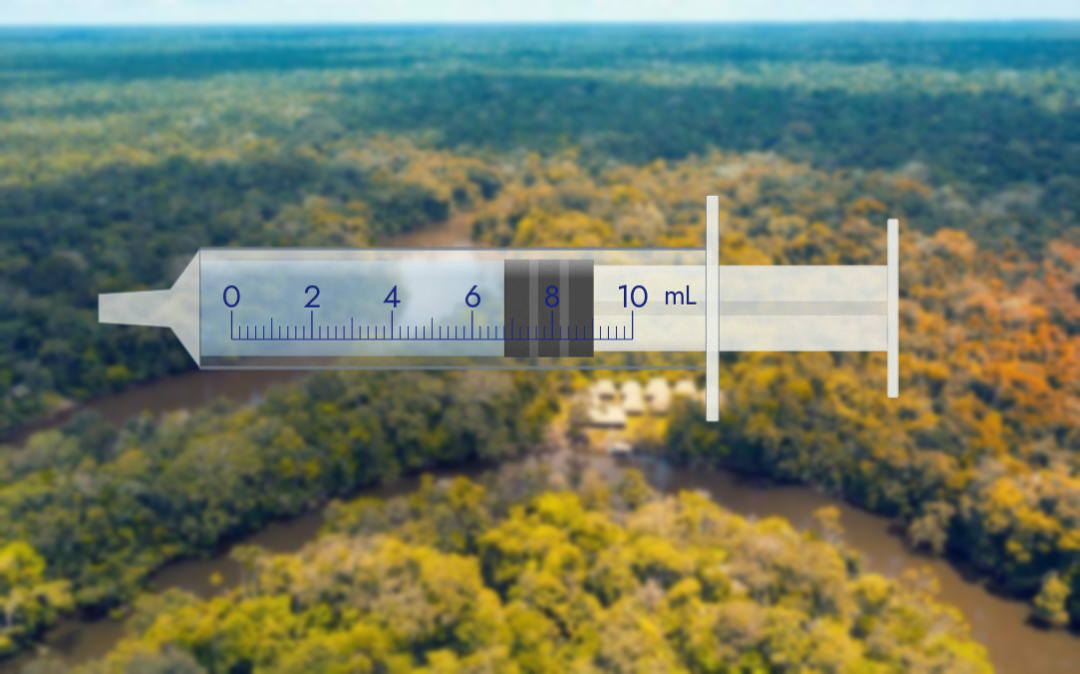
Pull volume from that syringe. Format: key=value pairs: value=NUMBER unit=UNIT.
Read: value=6.8 unit=mL
